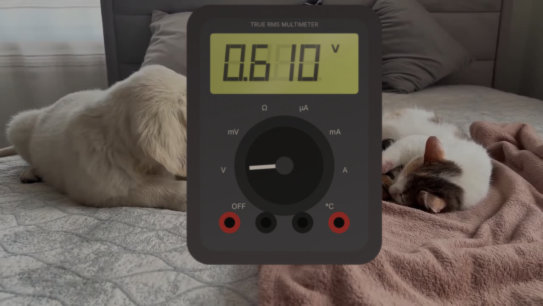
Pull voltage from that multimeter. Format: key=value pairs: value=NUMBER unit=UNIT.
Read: value=0.610 unit=V
